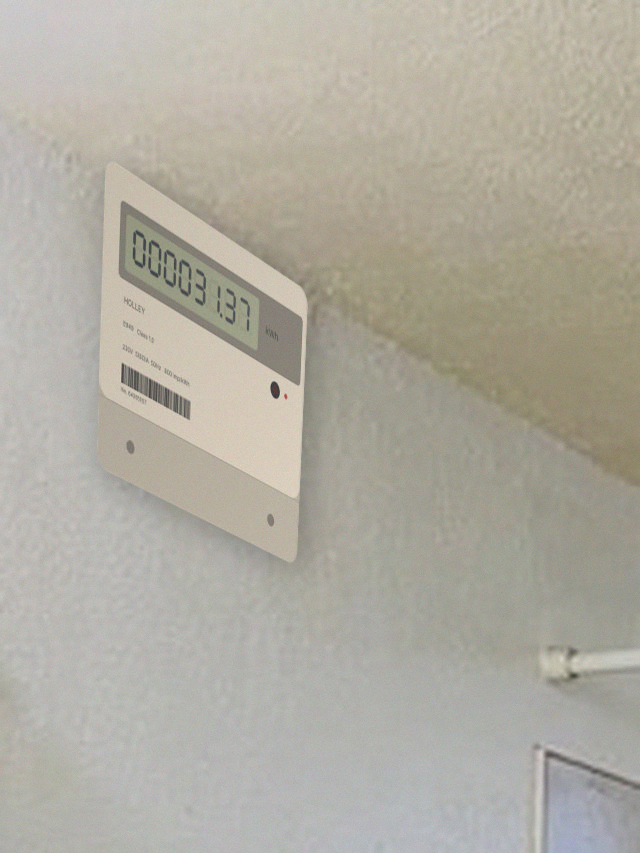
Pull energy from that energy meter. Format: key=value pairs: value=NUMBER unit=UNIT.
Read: value=31.37 unit=kWh
